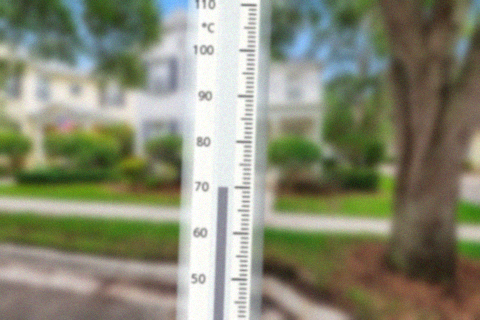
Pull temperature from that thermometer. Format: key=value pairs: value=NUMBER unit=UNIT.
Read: value=70 unit=°C
